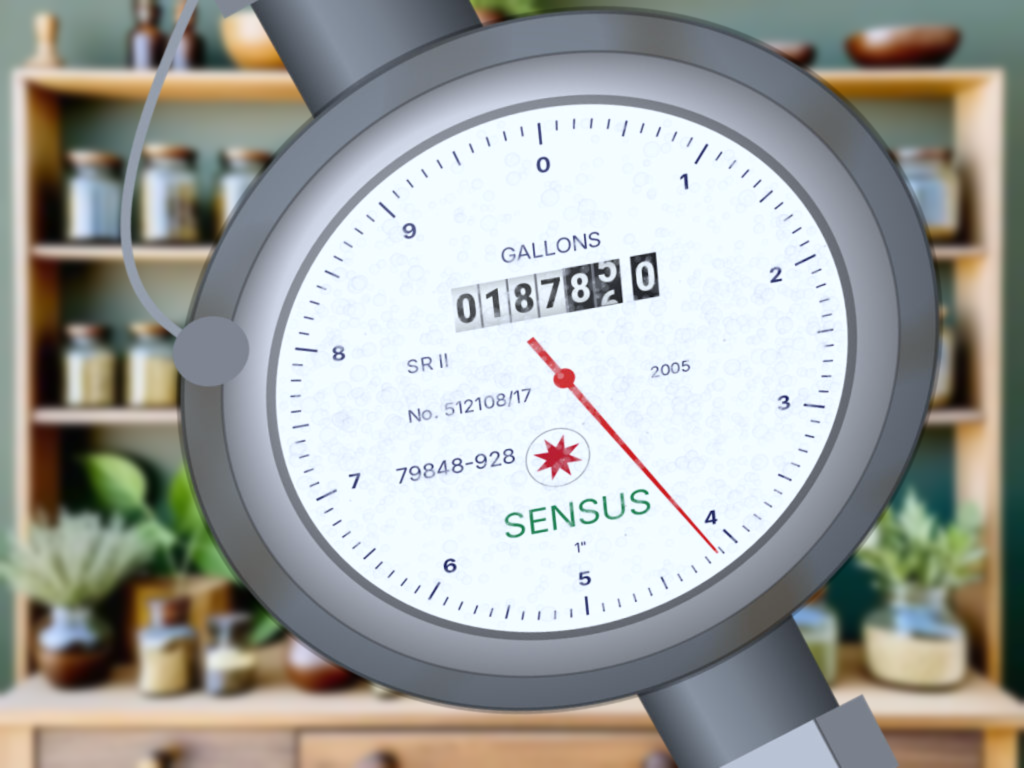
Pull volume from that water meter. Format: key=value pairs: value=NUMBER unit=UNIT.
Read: value=187854.1 unit=gal
